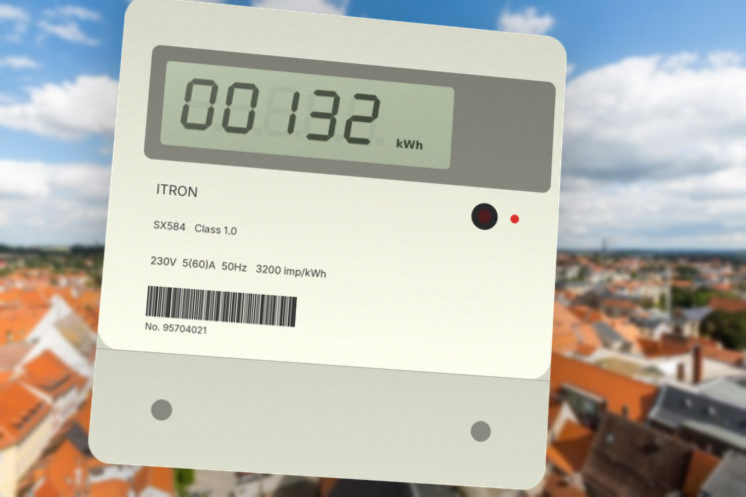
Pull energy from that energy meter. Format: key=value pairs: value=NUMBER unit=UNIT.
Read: value=132 unit=kWh
